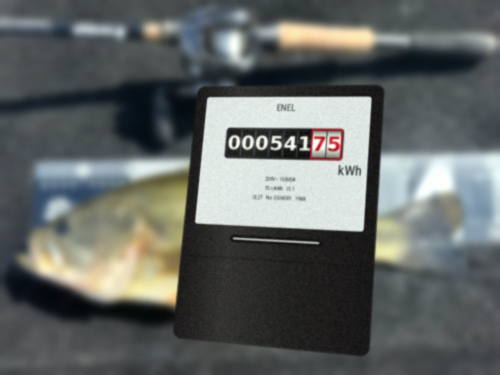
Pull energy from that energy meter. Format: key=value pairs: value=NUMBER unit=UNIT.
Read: value=541.75 unit=kWh
